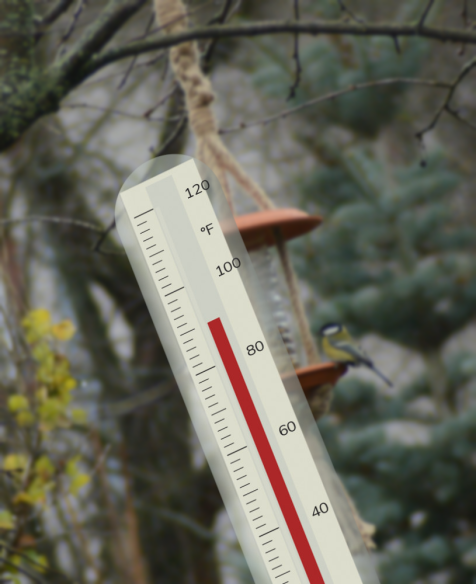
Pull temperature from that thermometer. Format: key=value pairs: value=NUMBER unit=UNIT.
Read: value=90 unit=°F
